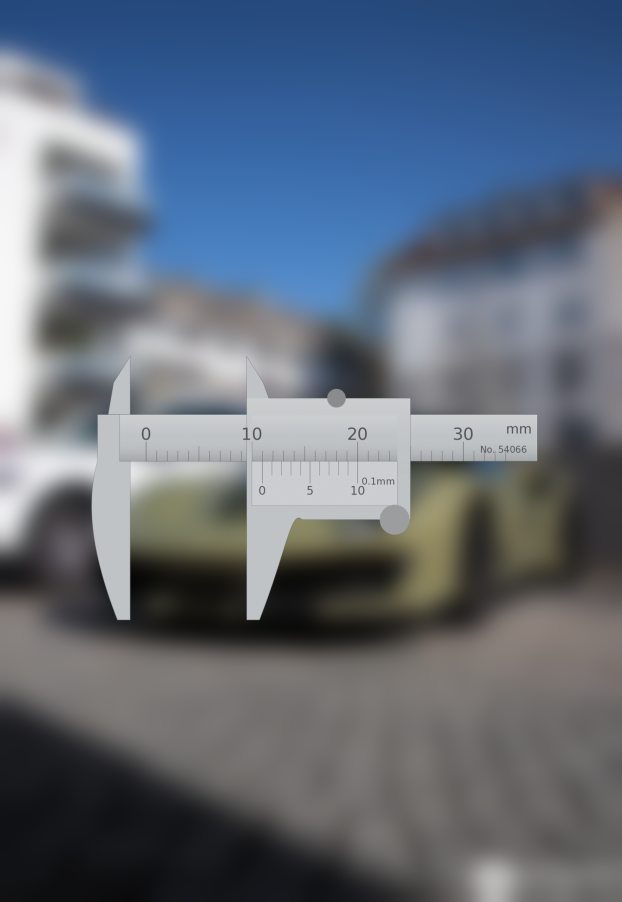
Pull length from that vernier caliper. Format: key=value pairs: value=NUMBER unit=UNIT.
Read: value=11.0 unit=mm
